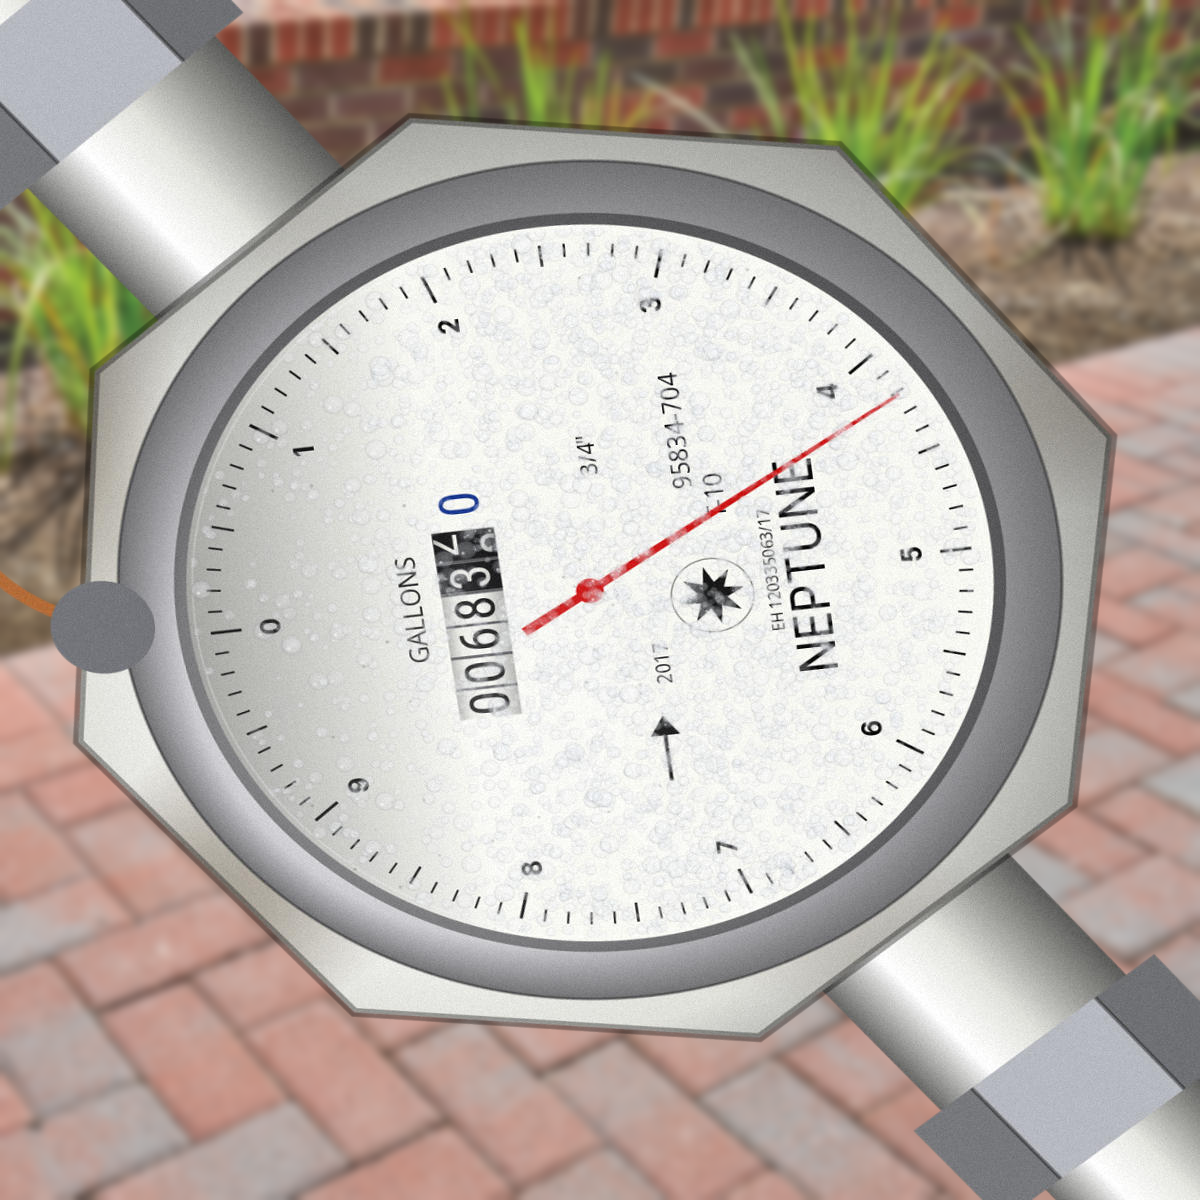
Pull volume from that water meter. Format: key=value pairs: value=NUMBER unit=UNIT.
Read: value=68324.2 unit=gal
